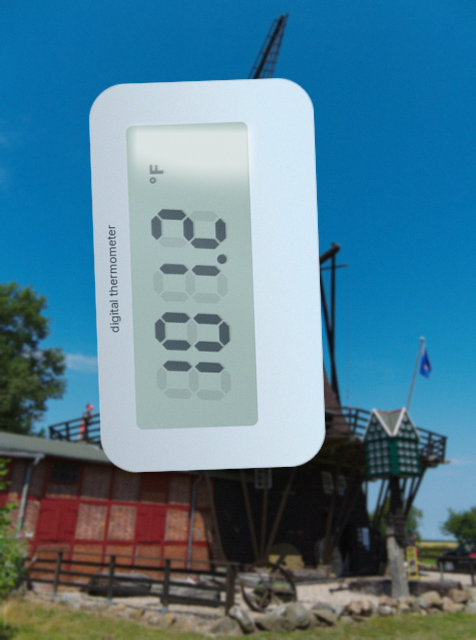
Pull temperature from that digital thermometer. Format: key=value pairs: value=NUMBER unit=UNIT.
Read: value=101.2 unit=°F
